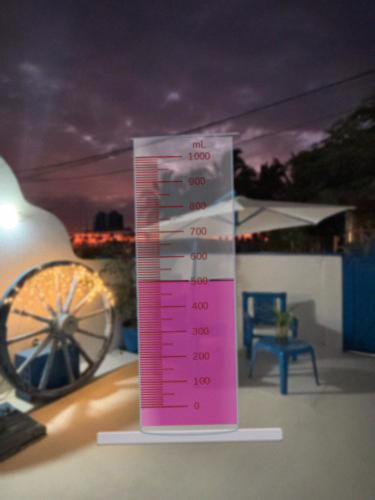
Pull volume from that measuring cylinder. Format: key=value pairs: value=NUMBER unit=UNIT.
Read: value=500 unit=mL
